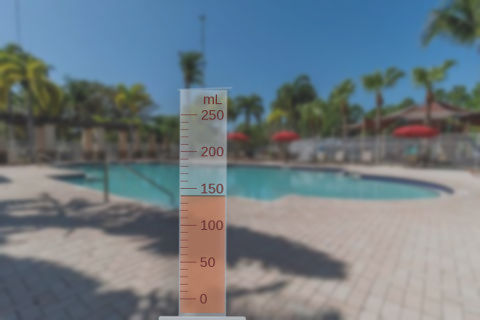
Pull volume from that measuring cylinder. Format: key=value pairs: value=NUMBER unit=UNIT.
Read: value=140 unit=mL
